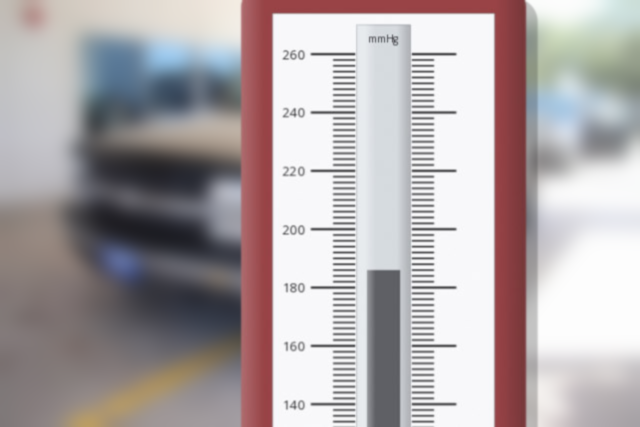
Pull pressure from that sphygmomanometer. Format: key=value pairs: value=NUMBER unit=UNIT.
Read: value=186 unit=mmHg
